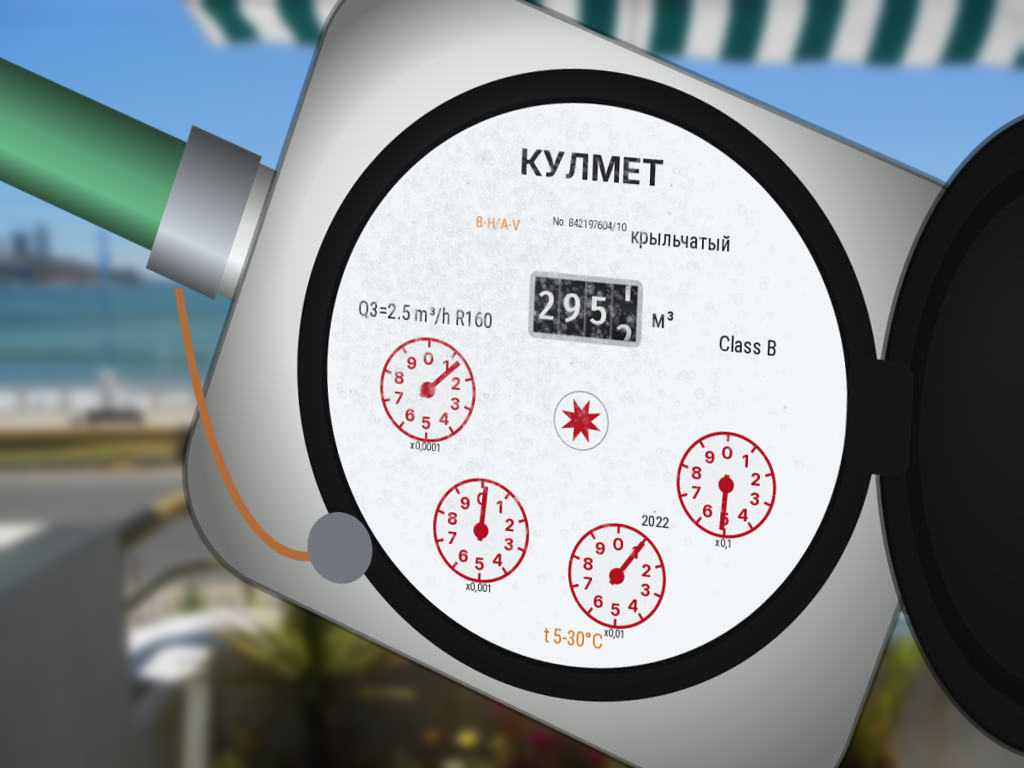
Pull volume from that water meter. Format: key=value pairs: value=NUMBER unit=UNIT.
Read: value=2951.5101 unit=m³
